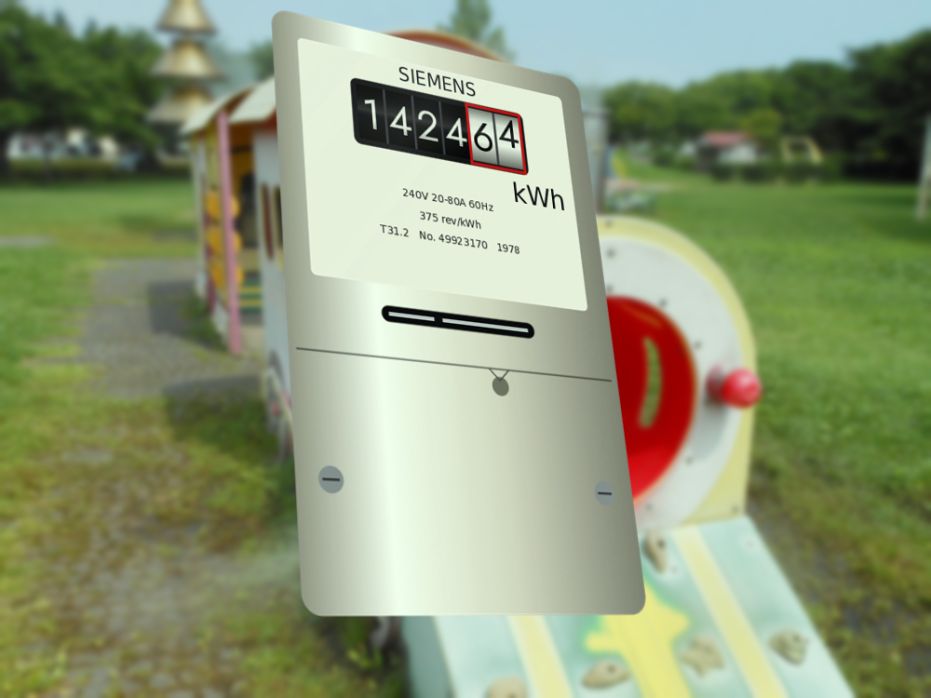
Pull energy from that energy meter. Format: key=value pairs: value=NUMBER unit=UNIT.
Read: value=1424.64 unit=kWh
